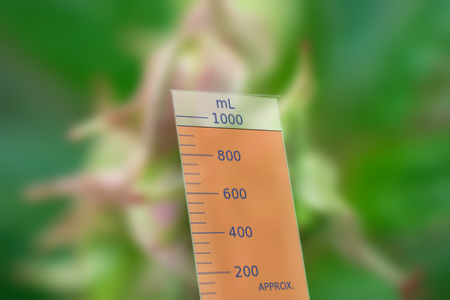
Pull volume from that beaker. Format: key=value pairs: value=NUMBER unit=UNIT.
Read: value=950 unit=mL
